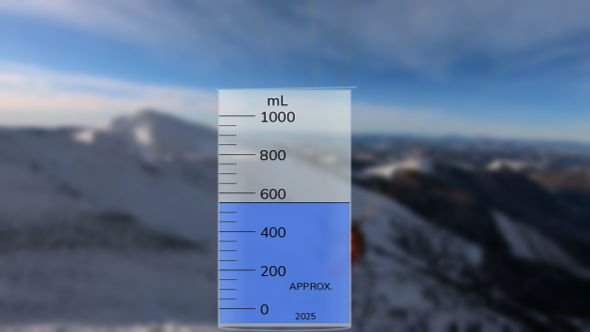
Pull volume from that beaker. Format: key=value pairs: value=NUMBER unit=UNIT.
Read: value=550 unit=mL
